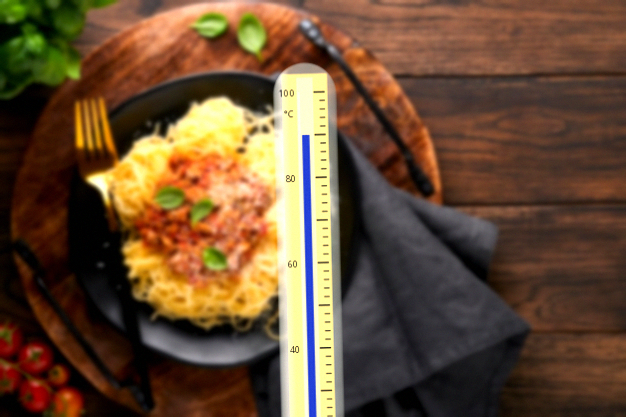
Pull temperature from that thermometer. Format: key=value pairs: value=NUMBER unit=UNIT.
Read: value=90 unit=°C
